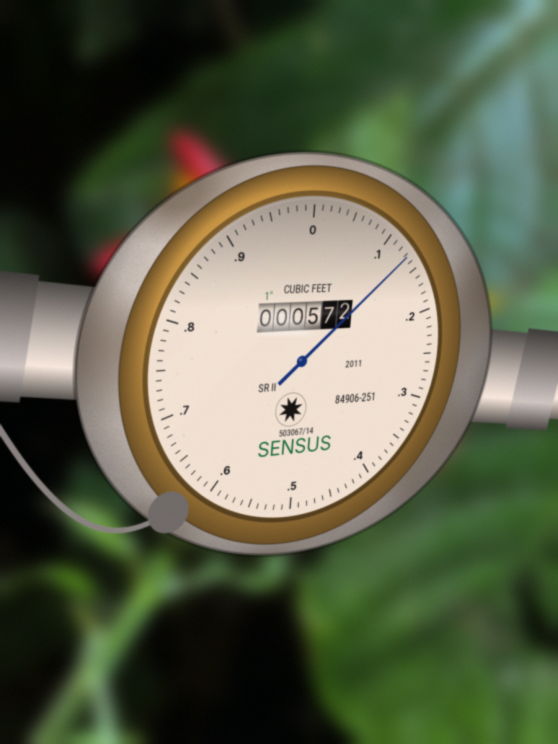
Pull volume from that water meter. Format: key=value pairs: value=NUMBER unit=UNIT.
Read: value=572.13 unit=ft³
